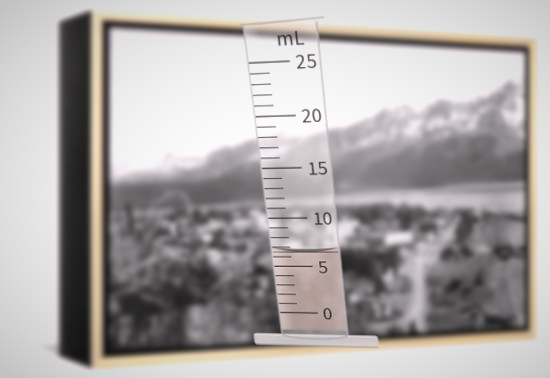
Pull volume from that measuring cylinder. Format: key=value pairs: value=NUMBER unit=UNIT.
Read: value=6.5 unit=mL
